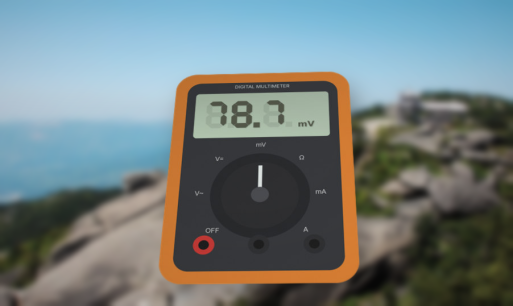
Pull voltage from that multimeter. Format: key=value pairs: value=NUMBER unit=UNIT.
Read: value=78.7 unit=mV
